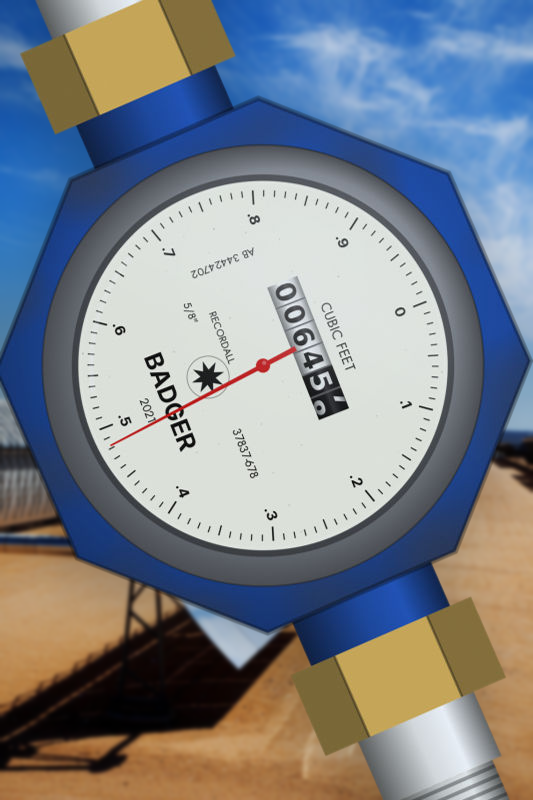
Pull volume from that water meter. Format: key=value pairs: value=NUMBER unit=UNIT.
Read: value=6457.48 unit=ft³
